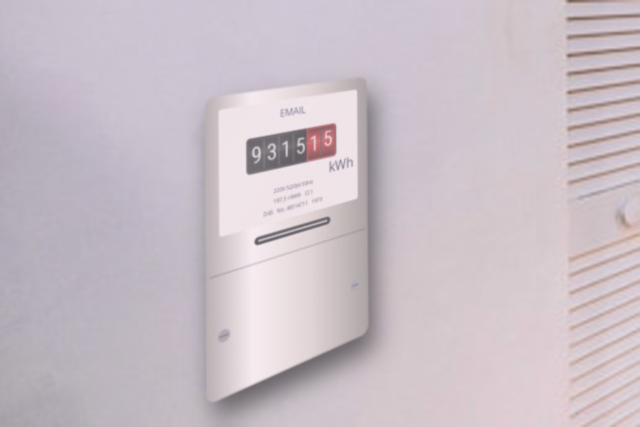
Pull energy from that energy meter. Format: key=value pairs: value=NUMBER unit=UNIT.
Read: value=9315.15 unit=kWh
